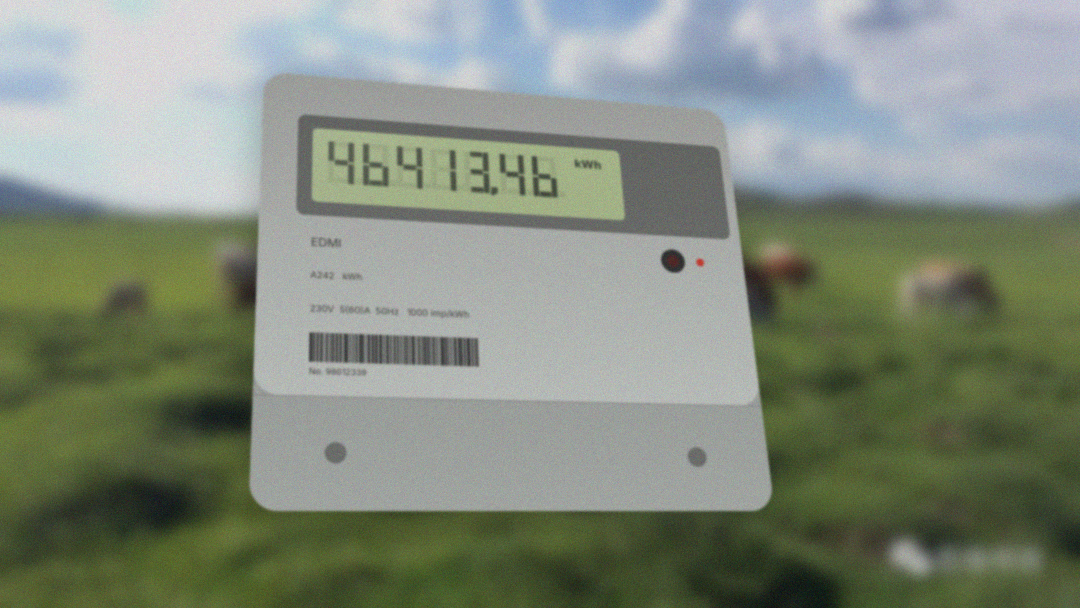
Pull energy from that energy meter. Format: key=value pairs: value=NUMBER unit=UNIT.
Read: value=46413.46 unit=kWh
